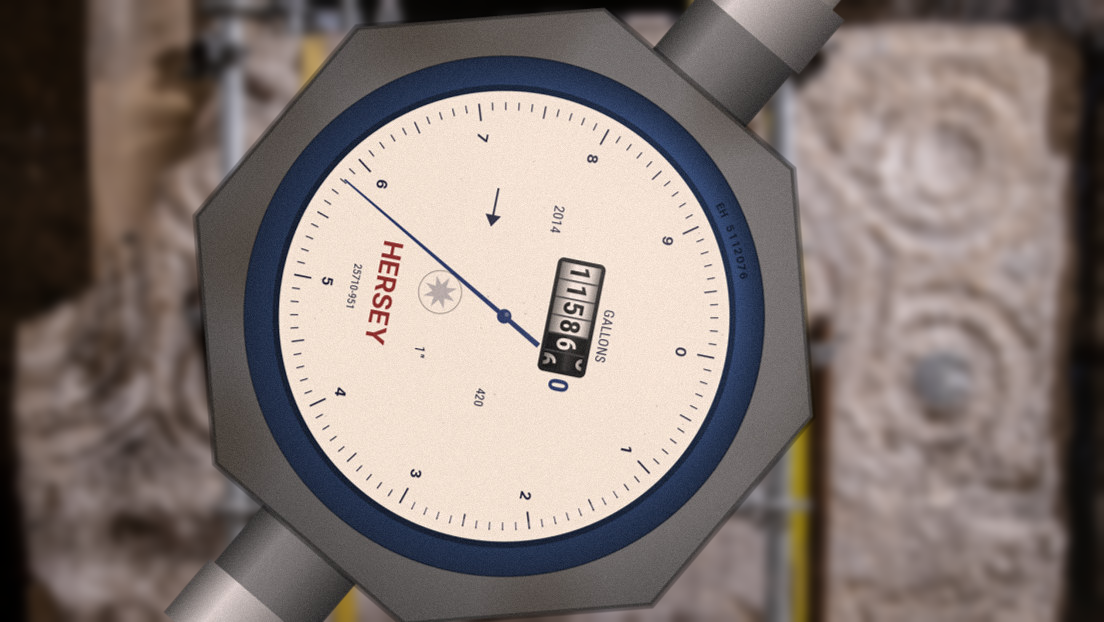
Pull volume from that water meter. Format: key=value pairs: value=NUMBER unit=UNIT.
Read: value=1158655.8 unit=gal
